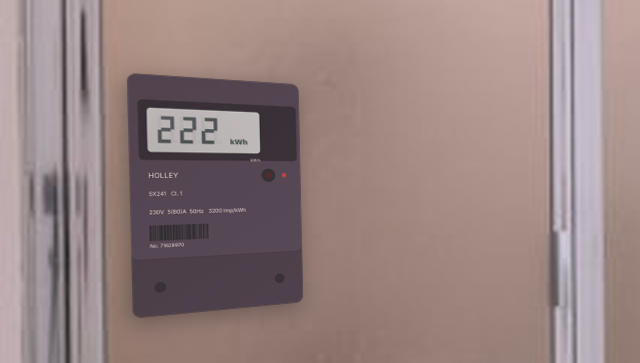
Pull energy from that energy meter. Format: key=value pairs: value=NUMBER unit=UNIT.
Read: value=222 unit=kWh
